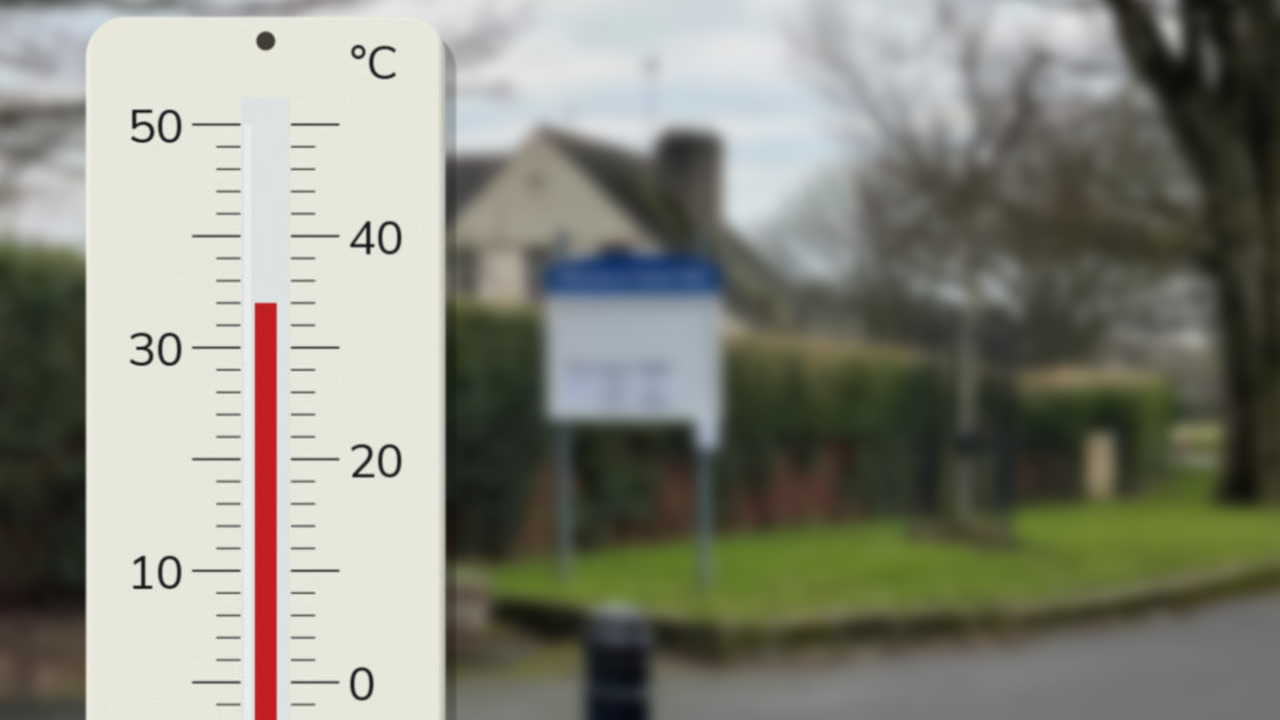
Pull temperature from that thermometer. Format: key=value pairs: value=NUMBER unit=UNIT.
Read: value=34 unit=°C
